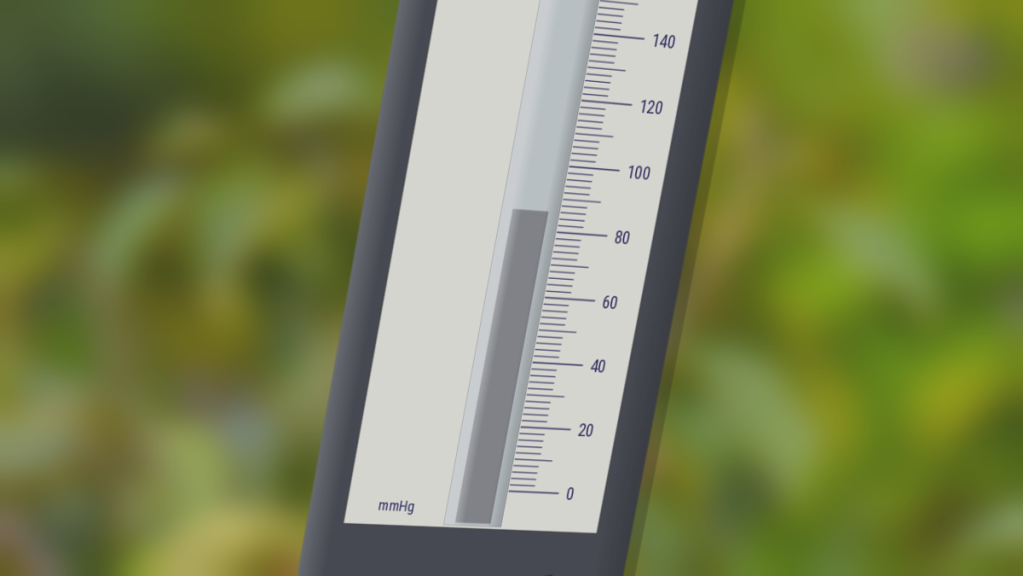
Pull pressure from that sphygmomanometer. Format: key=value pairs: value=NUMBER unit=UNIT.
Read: value=86 unit=mmHg
